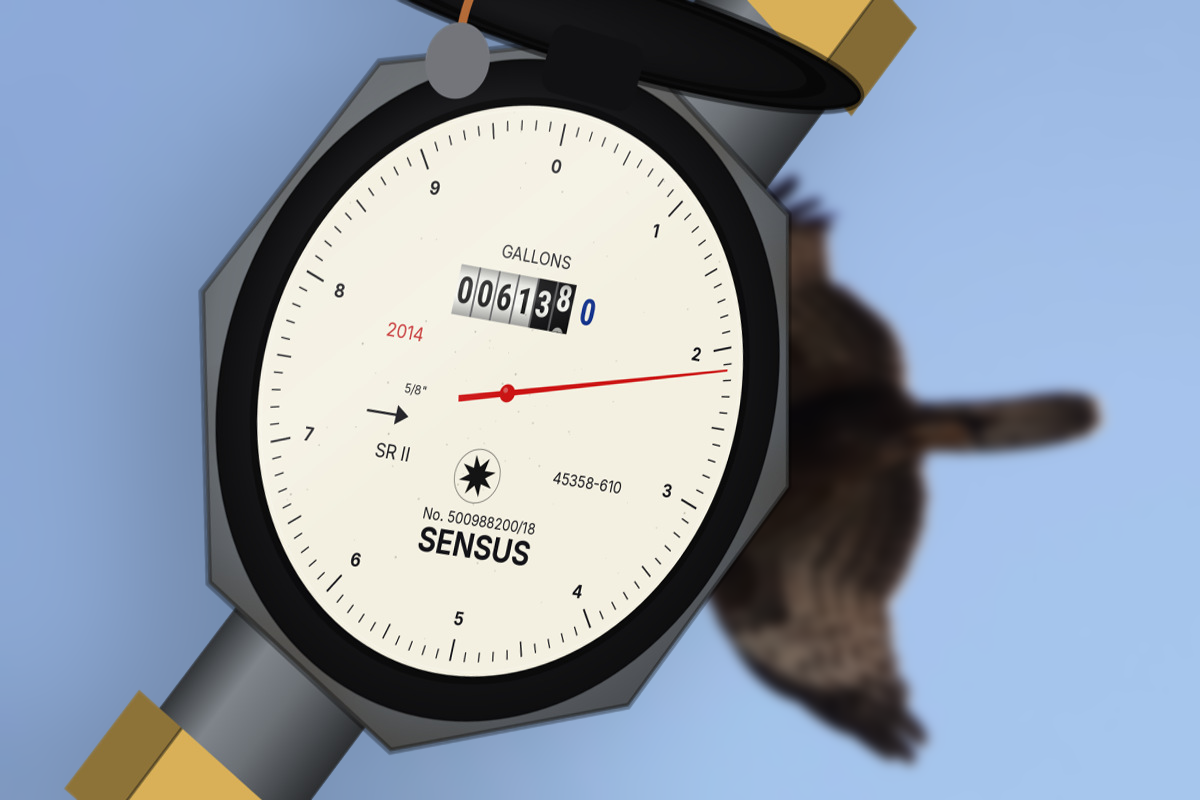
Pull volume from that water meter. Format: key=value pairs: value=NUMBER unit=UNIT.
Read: value=61382.1 unit=gal
